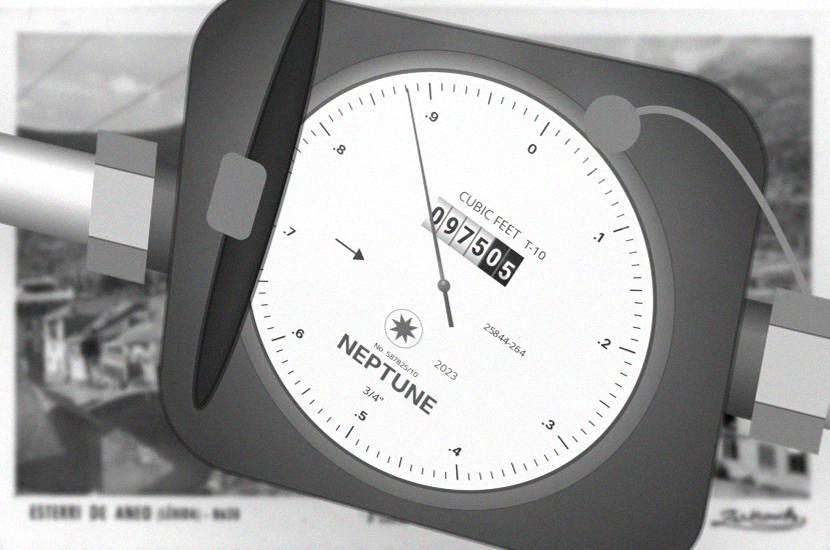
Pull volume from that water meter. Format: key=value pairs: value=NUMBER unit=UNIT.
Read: value=97504.88 unit=ft³
